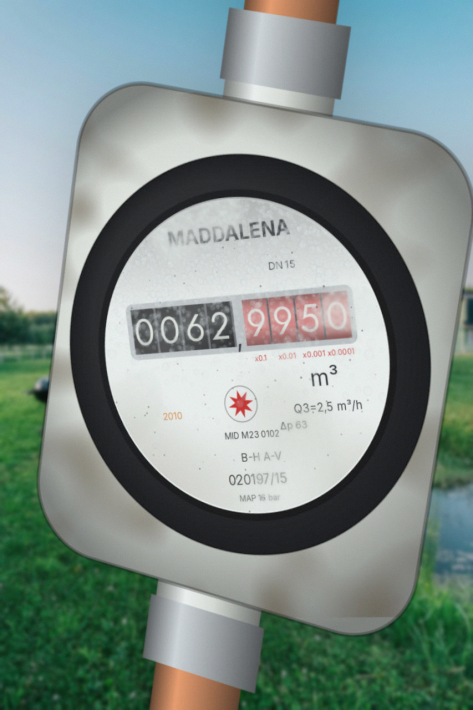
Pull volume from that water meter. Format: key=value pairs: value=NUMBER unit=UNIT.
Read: value=62.9950 unit=m³
